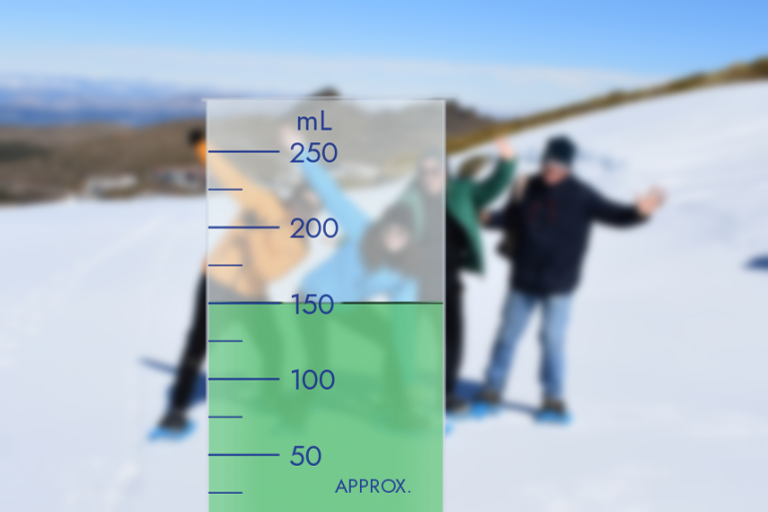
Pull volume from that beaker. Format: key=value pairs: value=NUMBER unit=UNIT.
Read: value=150 unit=mL
